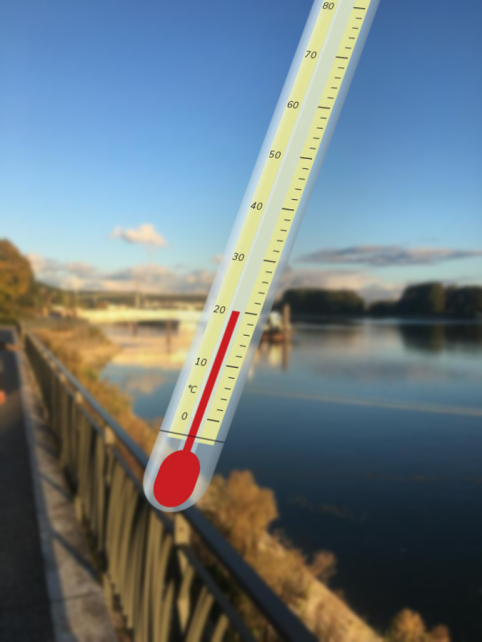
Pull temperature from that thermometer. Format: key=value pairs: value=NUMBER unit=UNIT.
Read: value=20 unit=°C
